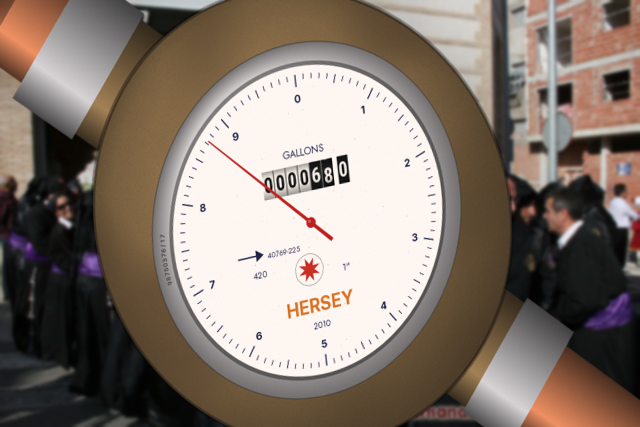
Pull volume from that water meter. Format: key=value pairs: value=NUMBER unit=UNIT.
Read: value=678.7 unit=gal
